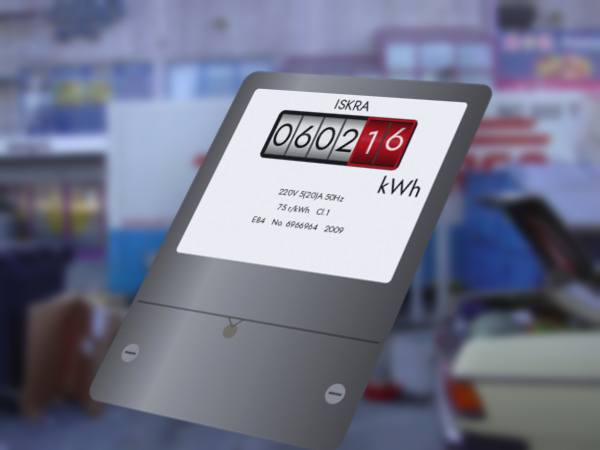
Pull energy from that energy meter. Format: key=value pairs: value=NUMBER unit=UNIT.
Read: value=602.16 unit=kWh
